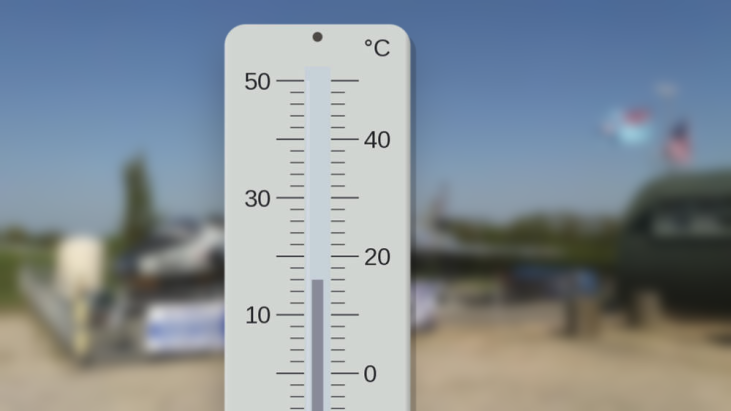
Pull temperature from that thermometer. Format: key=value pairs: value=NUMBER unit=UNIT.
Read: value=16 unit=°C
